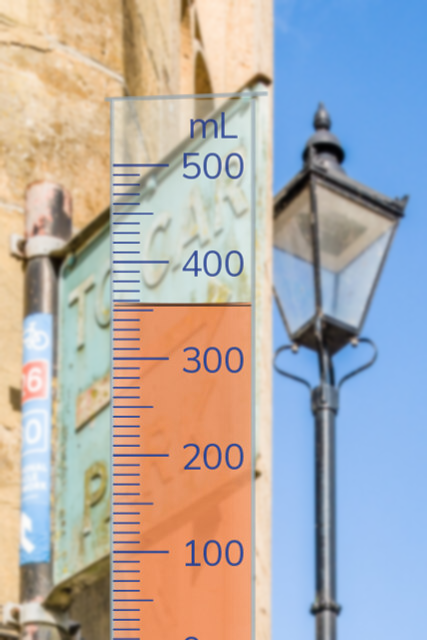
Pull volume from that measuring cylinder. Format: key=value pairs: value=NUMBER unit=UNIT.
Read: value=355 unit=mL
